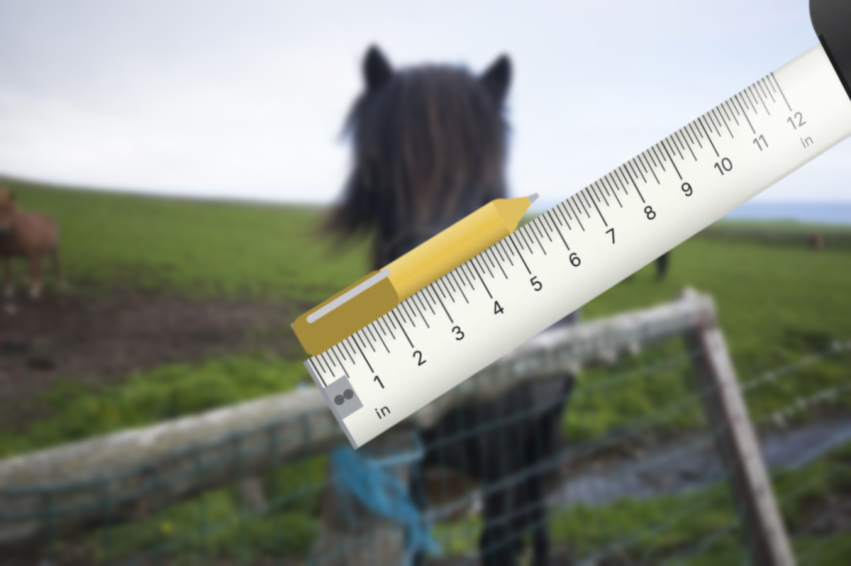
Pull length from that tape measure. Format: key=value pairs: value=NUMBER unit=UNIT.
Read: value=6 unit=in
